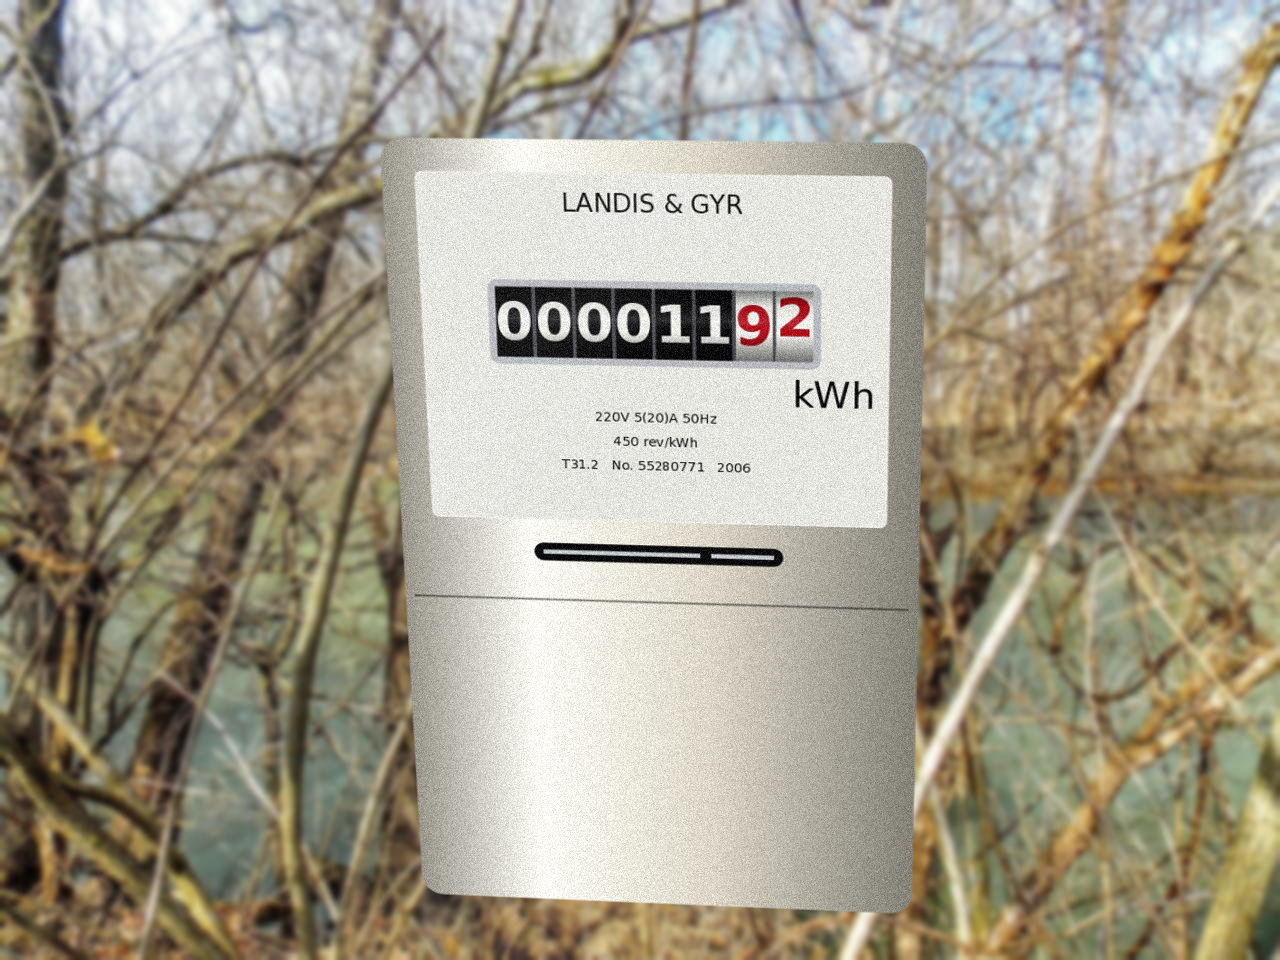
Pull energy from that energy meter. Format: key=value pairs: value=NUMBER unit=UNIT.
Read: value=11.92 unit=kWh
